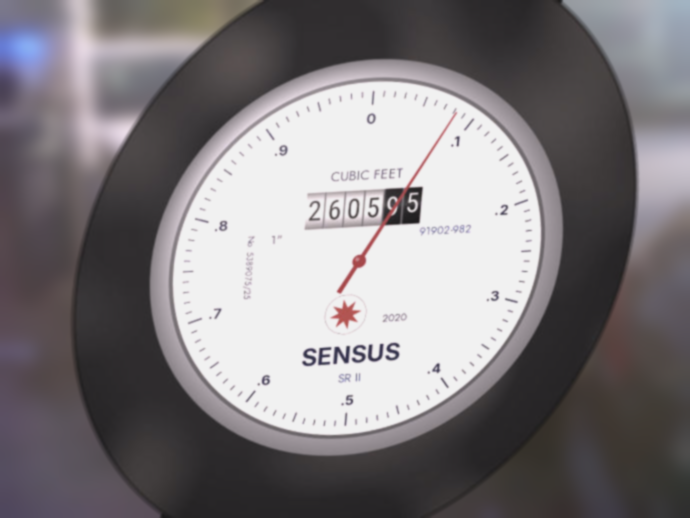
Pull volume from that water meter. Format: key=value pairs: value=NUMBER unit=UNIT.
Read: value=260595.08 unit=ft³
